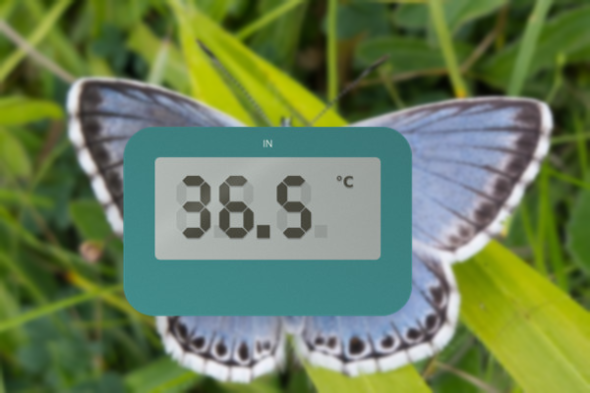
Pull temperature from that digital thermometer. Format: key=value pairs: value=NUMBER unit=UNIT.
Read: value=36.5 unit=°C
